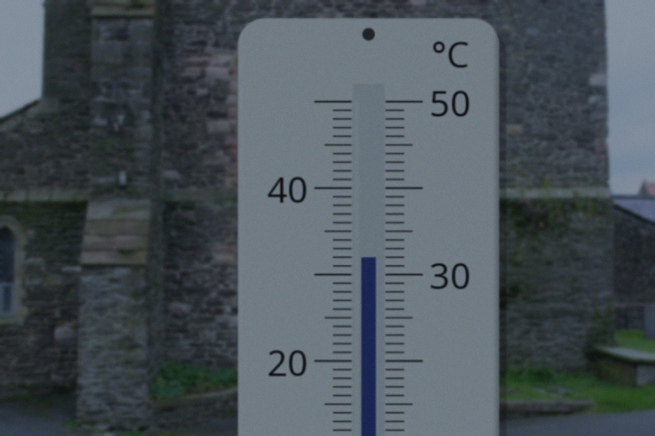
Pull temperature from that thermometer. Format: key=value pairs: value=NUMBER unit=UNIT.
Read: value=32 unit=°C
